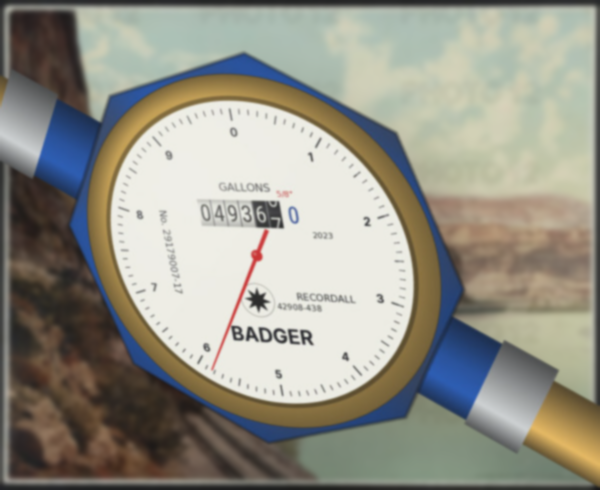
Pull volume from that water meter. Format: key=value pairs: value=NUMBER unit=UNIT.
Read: value=493665.8 unit=gal
